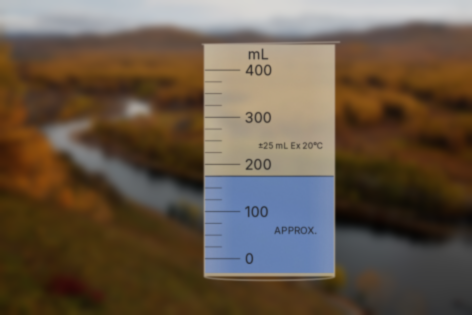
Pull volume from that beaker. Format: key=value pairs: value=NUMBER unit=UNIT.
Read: value=175 unit=mL
